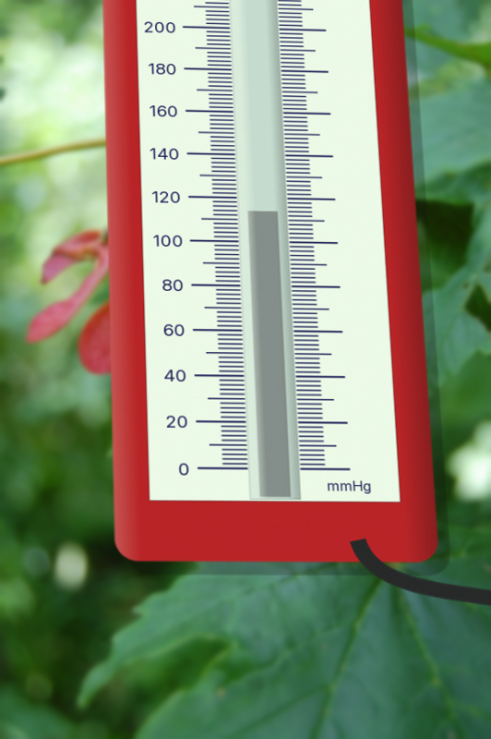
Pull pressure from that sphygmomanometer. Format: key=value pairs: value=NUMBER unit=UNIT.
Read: value=114 unit=mmHg
